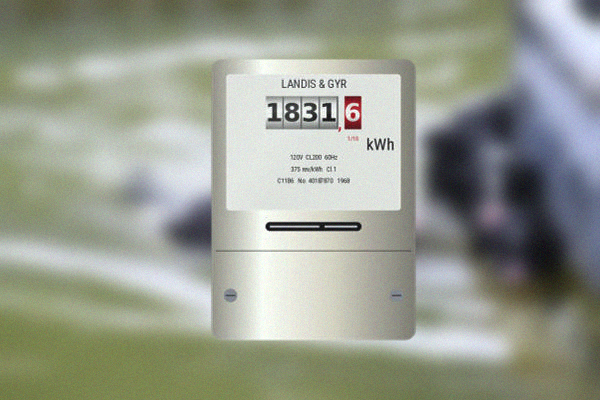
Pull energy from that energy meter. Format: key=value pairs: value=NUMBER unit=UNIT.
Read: value=1831.6 unit=kWh
